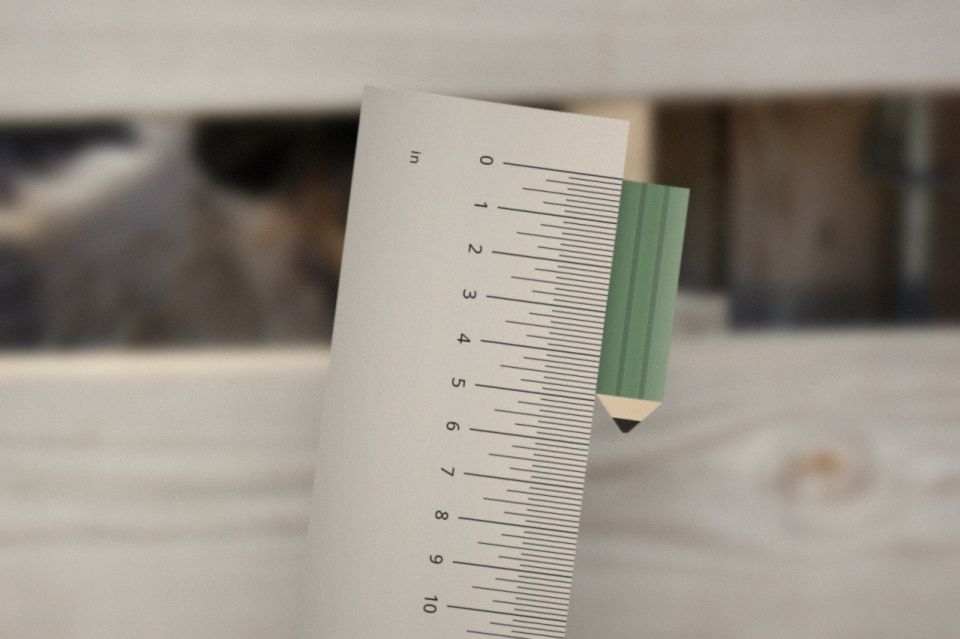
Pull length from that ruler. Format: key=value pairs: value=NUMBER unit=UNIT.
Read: value=5.625 unit=in
